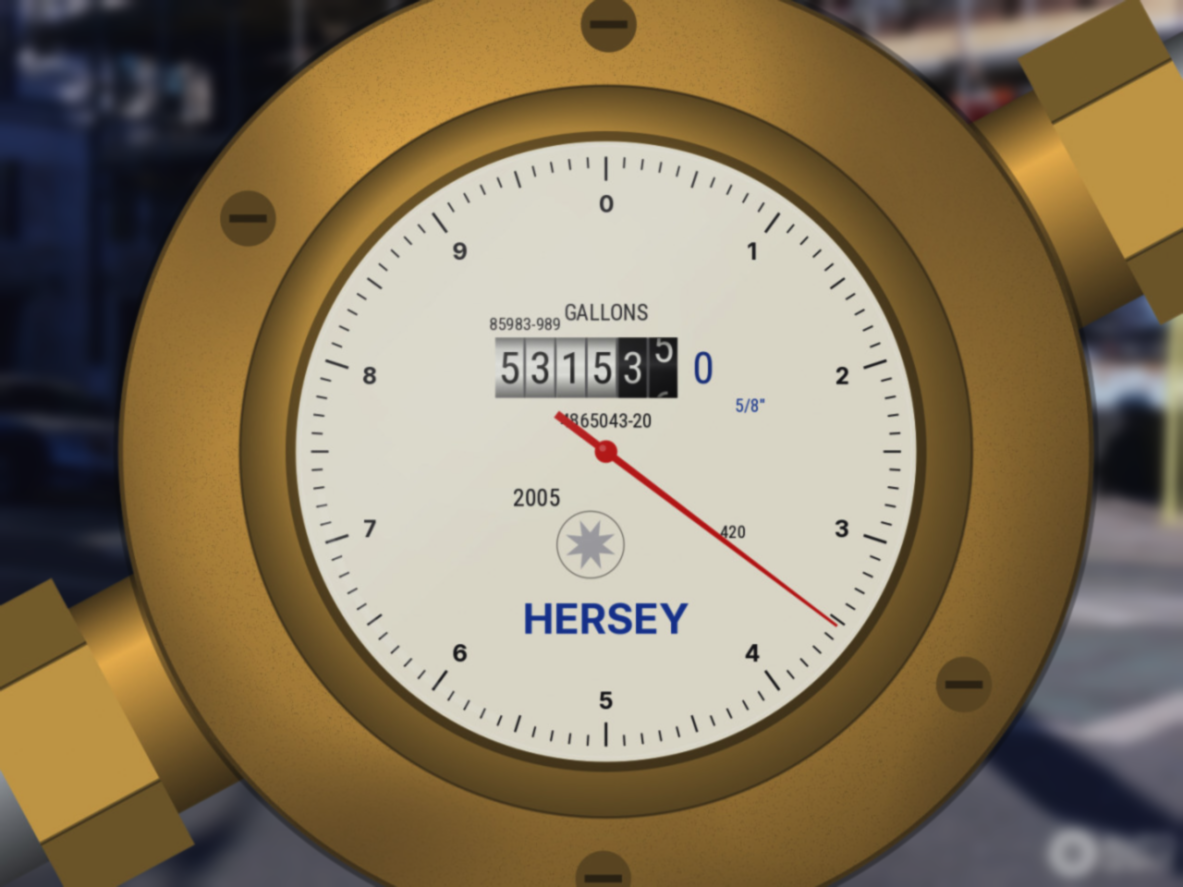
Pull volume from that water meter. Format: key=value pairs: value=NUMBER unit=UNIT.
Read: value=5315353.5 unit=gal
